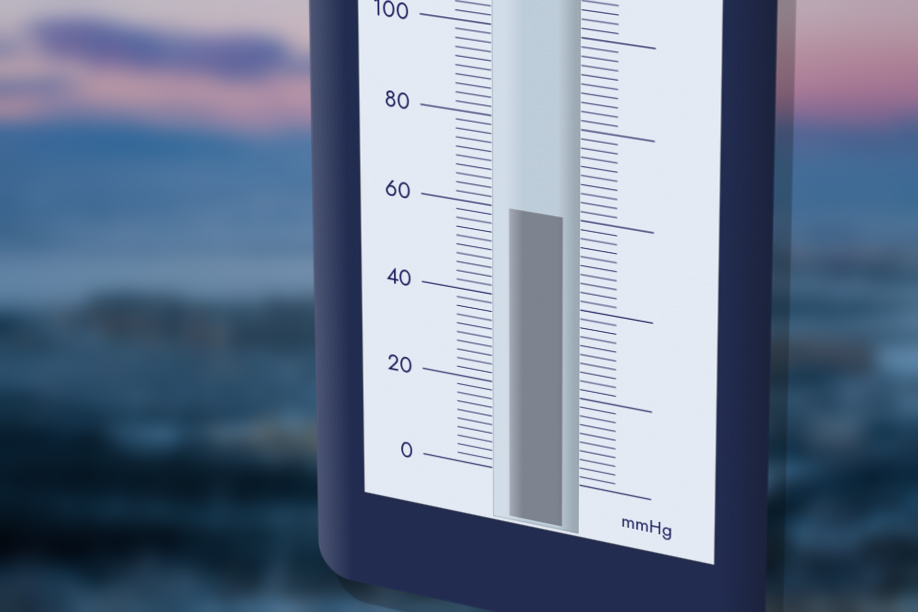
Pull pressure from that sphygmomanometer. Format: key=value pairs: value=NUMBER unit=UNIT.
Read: value=60 unit=mmHg
